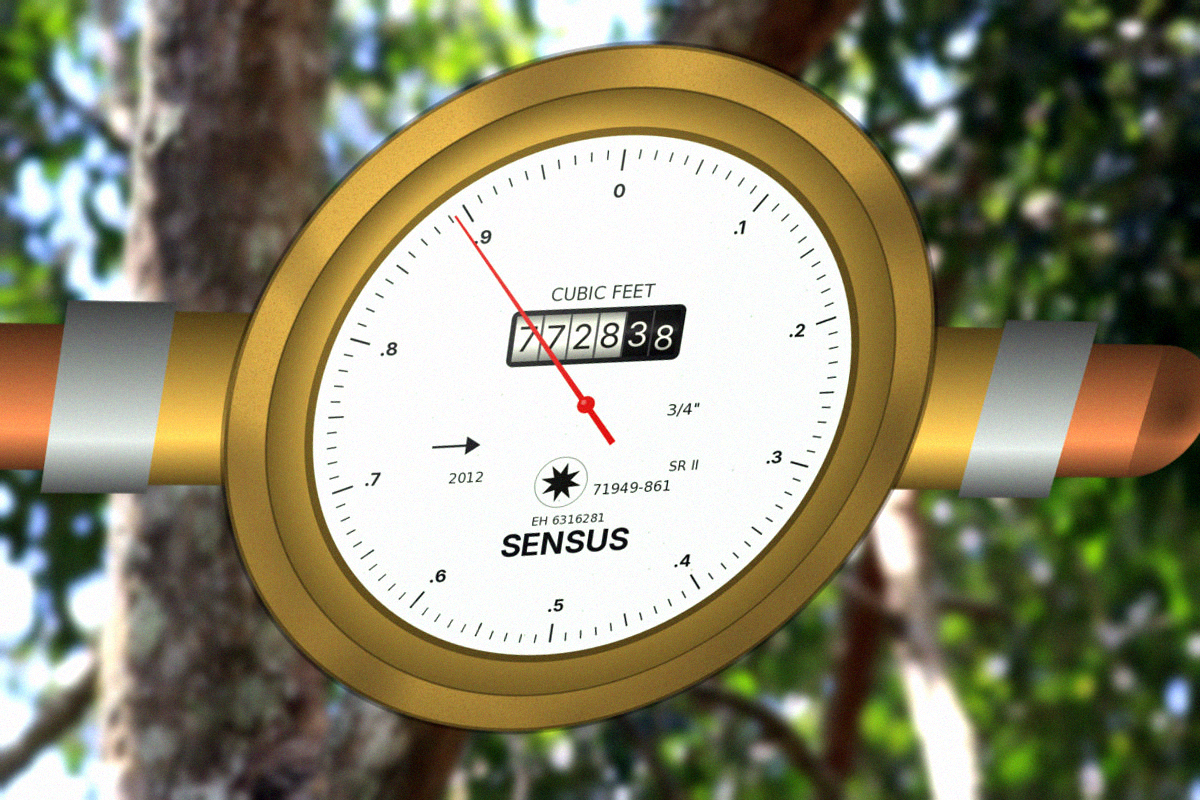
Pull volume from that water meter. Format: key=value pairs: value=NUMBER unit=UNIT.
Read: value=772837.89 unit=ft³
